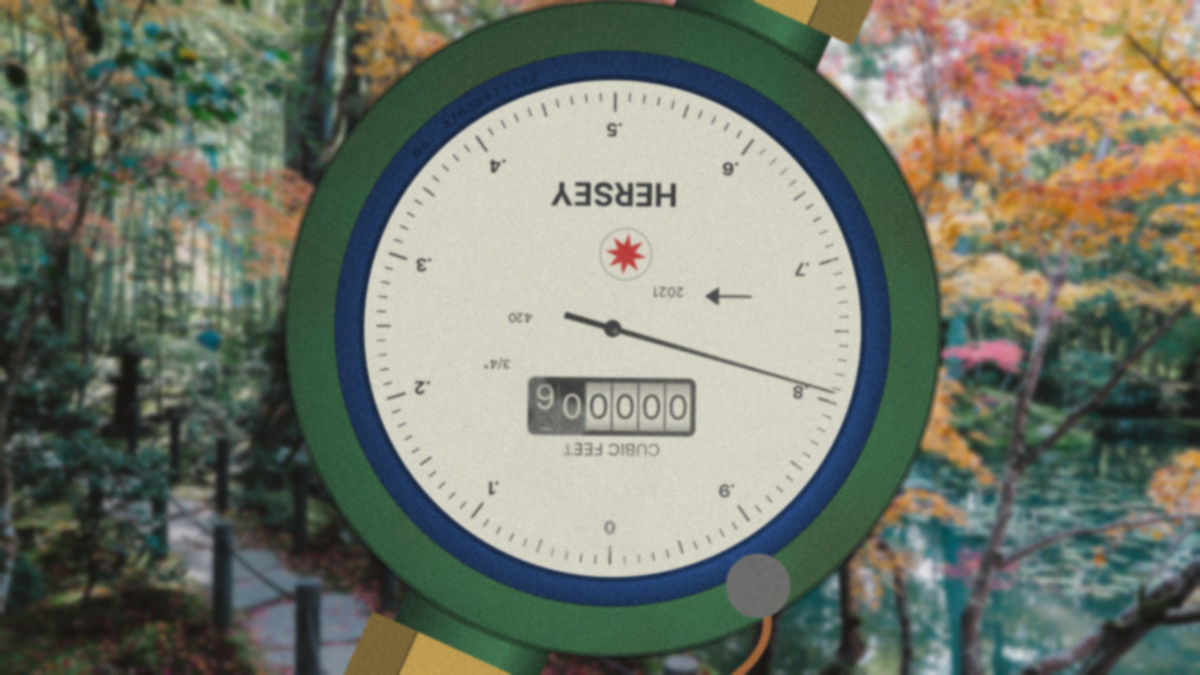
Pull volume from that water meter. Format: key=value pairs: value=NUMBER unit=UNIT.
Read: value=5.79 unit=ft³
